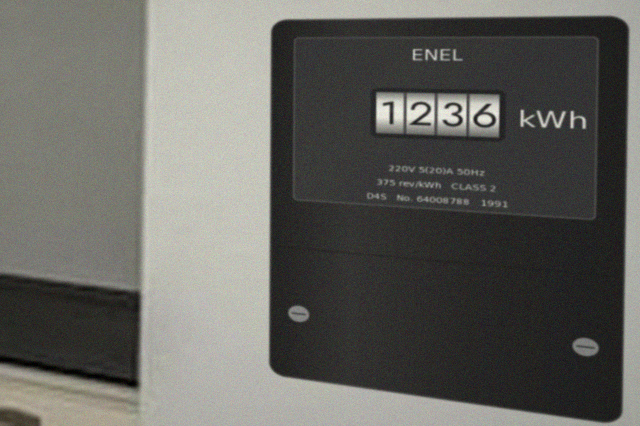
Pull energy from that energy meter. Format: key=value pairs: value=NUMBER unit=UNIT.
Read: value=1236 unit=kWh
